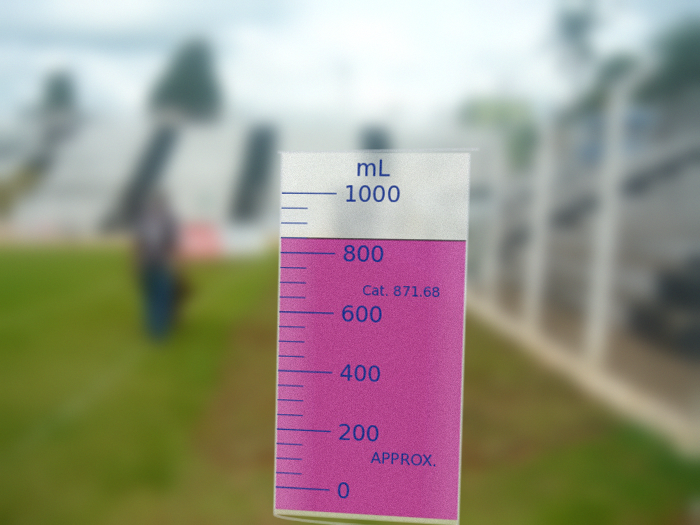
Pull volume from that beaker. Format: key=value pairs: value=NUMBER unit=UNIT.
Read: value=850 unit=mL
